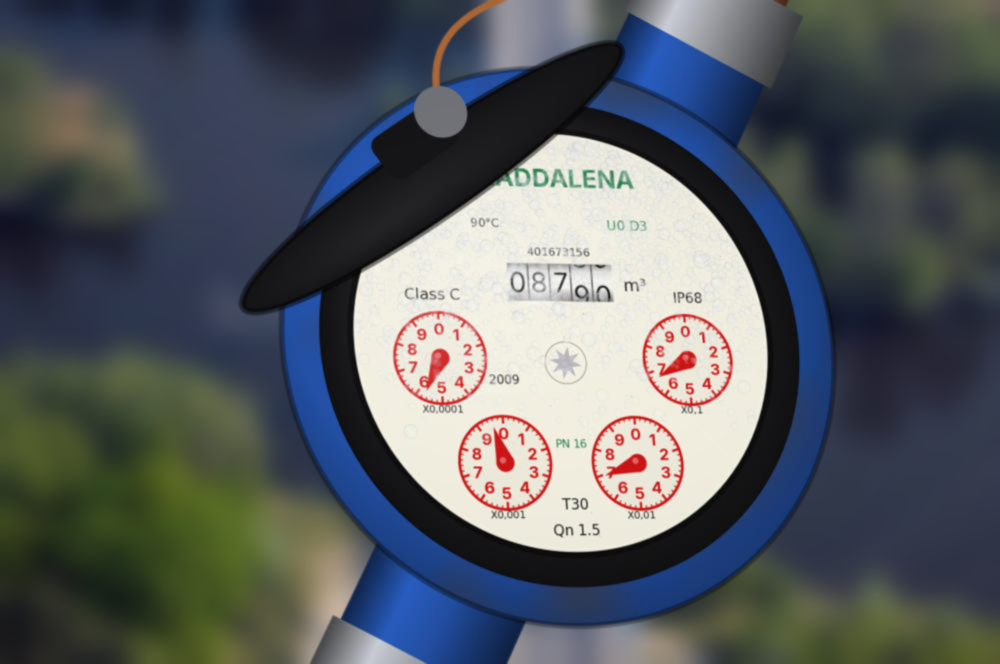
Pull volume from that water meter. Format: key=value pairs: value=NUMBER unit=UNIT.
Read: value=8789.6695 unit=m³
